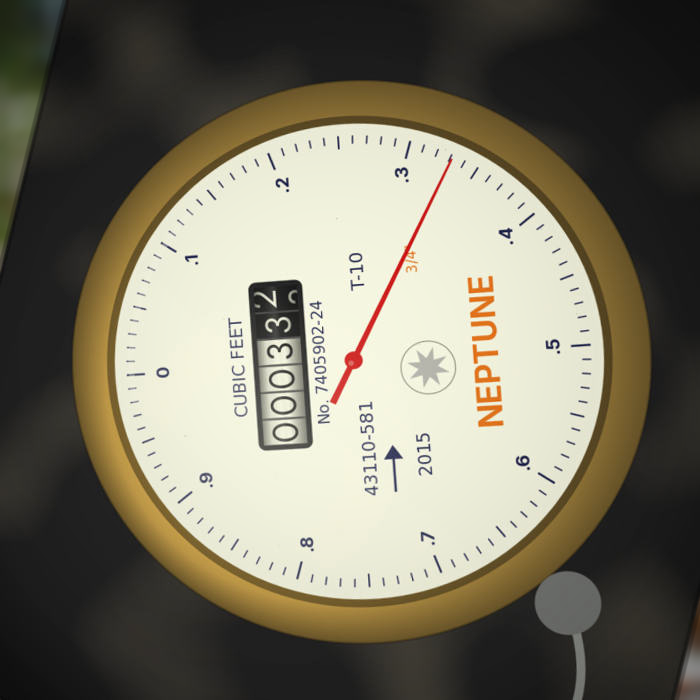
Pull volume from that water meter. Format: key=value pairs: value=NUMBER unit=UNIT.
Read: value=332.33 unit=ft³
